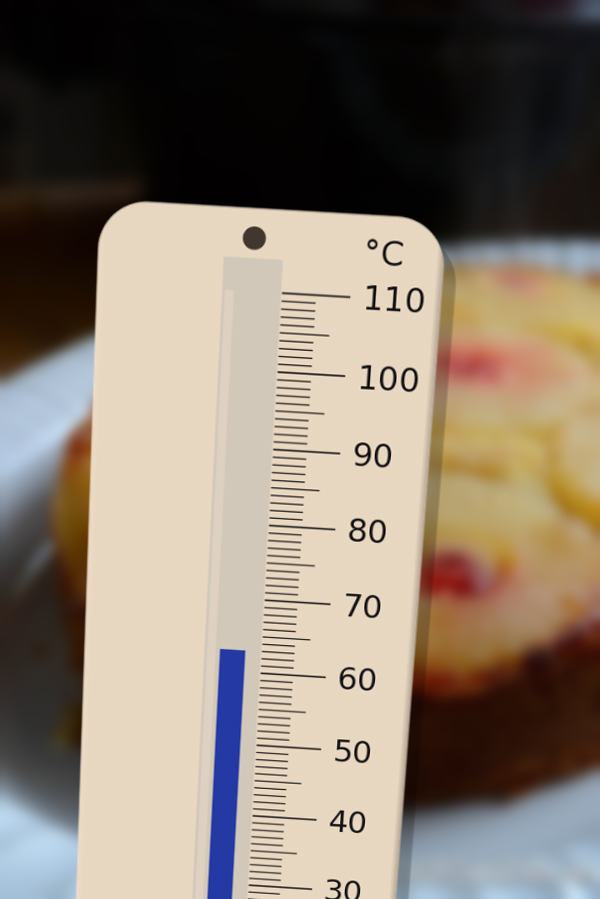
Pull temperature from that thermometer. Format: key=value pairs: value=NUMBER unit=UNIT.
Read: value=63 unit=°C
